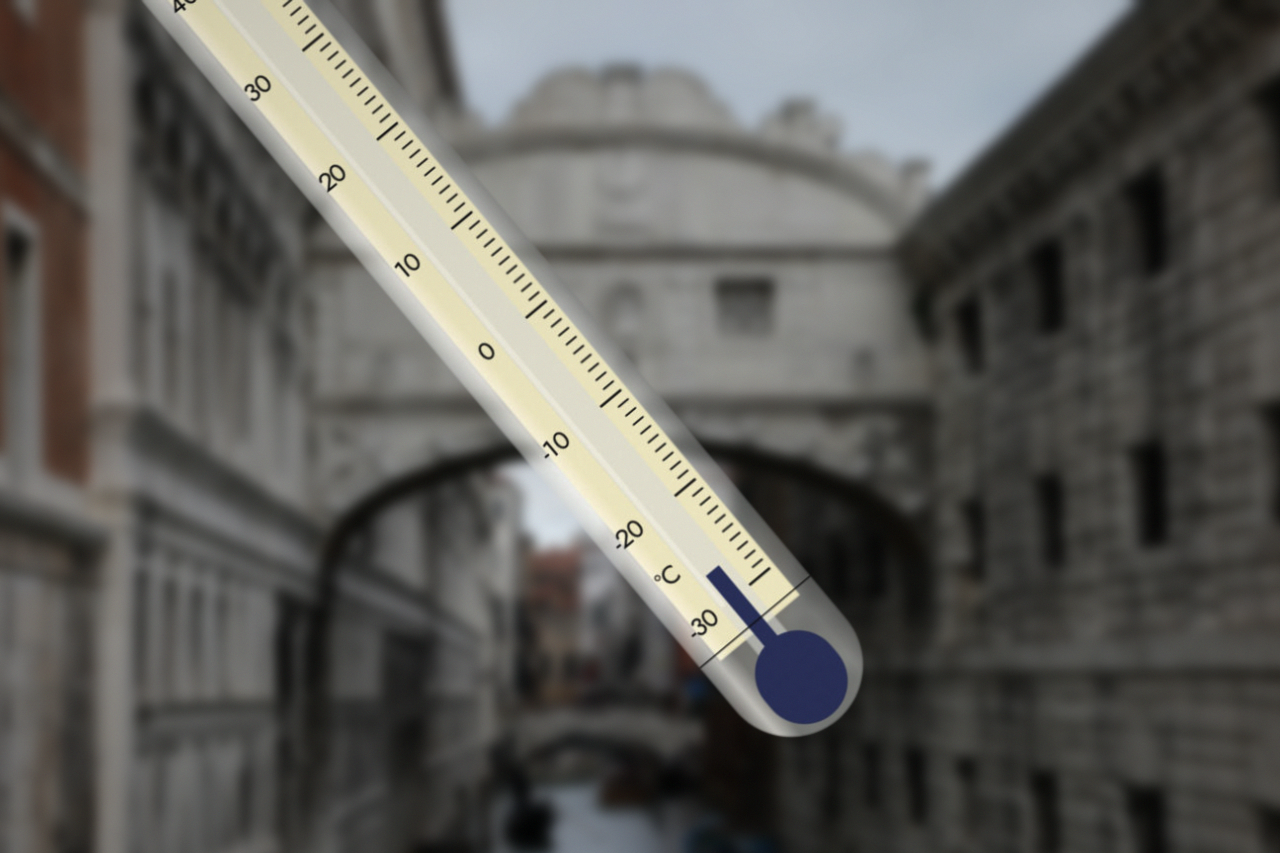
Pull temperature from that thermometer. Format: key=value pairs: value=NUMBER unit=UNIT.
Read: value=-27 unit=°C
